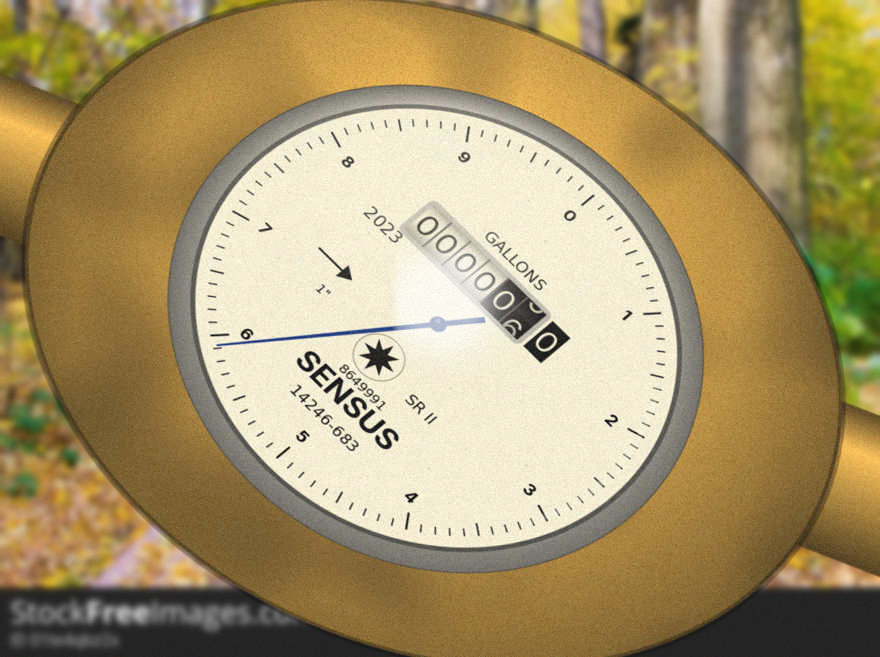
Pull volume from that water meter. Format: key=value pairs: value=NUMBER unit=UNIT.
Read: value=55.9 unit=gal
